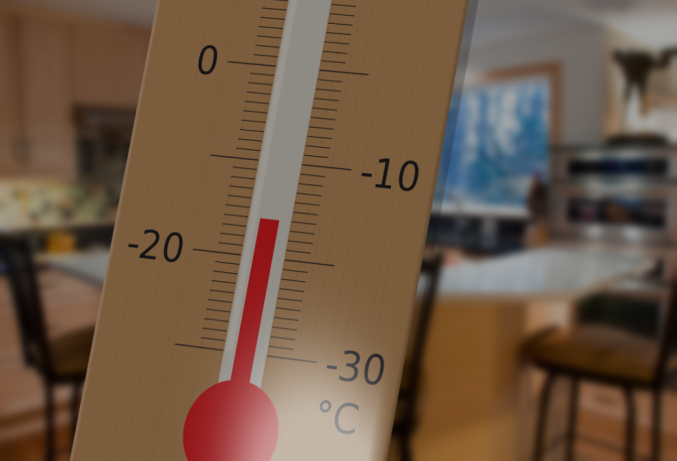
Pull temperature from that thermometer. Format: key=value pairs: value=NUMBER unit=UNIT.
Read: value=-16 unit=°C
